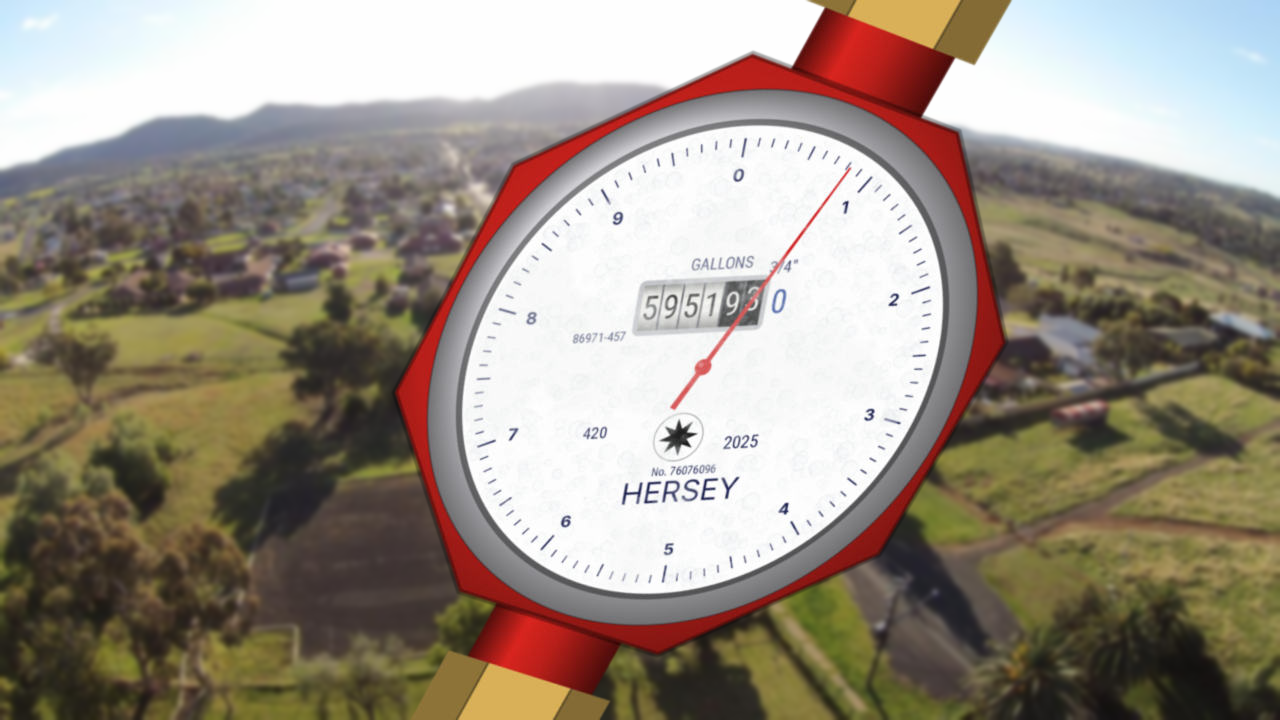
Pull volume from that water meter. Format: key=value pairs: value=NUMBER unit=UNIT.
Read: value=5951930.8 unit=gal
